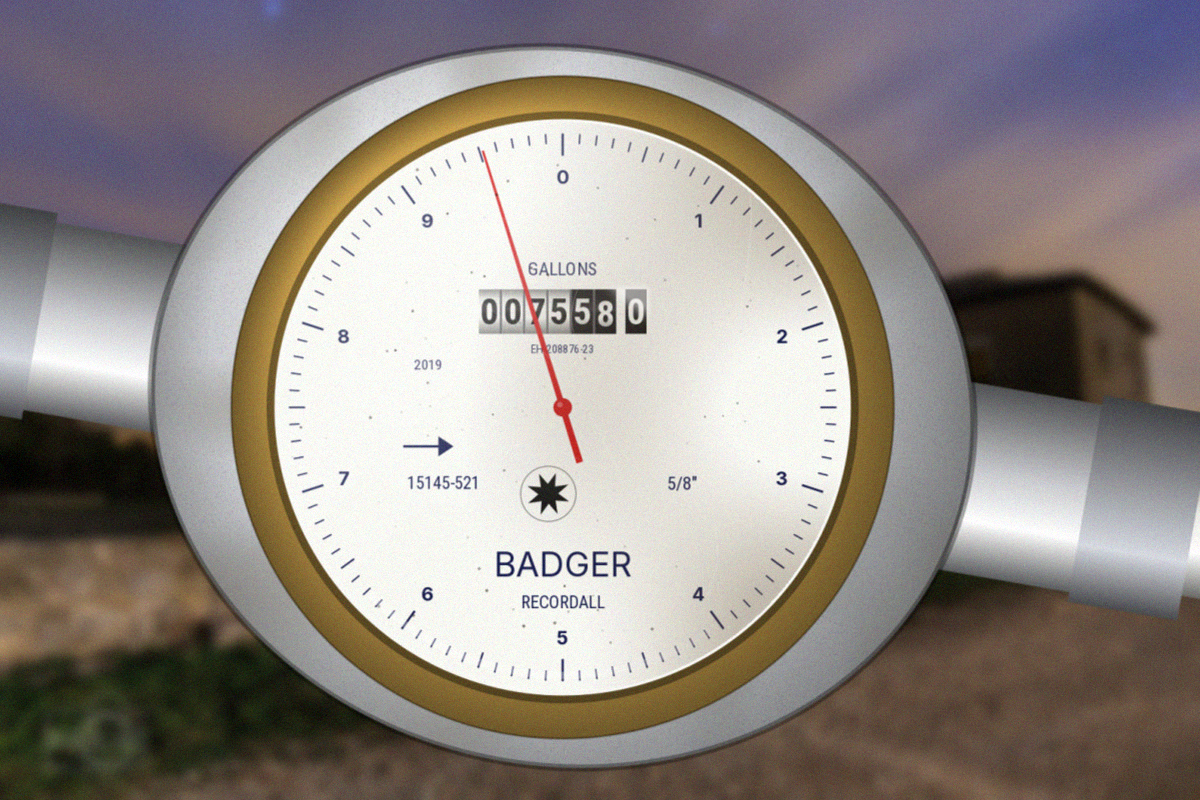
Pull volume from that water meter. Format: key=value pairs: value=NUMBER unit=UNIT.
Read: value=75579.5 unit=gal
